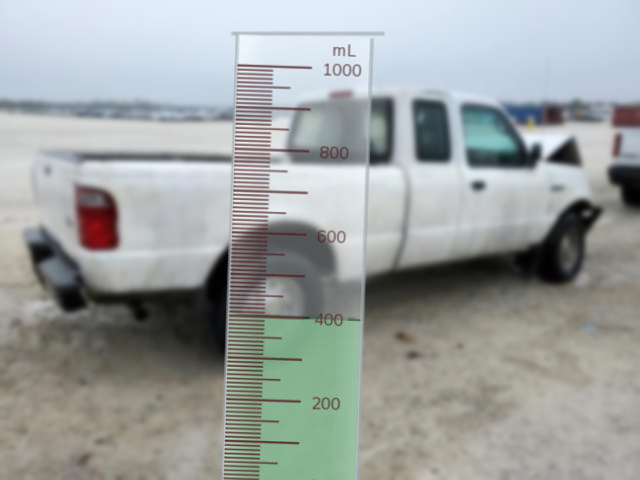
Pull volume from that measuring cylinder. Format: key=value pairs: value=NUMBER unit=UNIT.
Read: value=400 unit=mL
